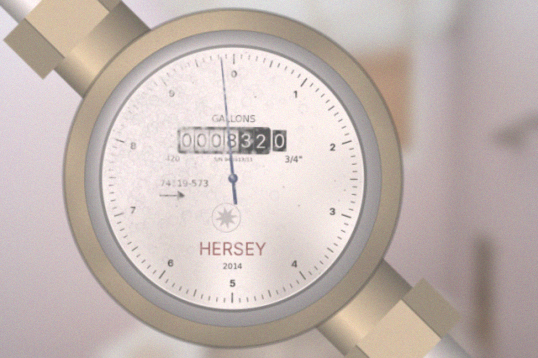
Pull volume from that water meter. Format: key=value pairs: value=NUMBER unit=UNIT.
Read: value=8319.8 unit=gal
